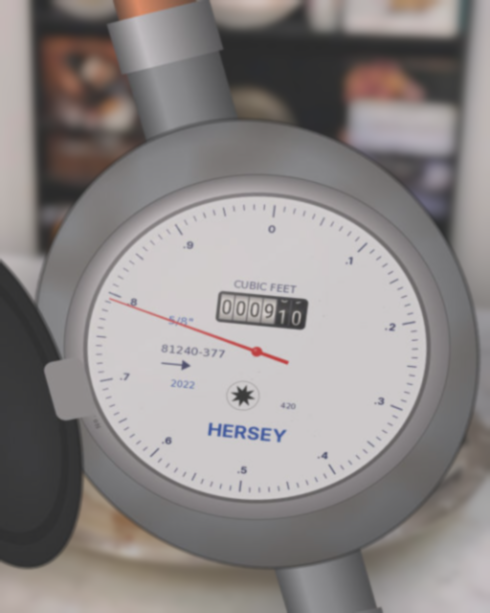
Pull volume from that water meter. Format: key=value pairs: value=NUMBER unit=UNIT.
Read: value=909.79 unit=ft³
